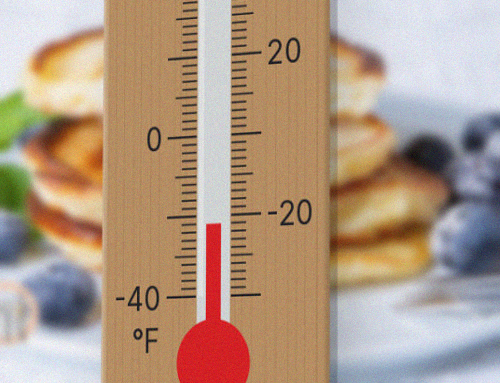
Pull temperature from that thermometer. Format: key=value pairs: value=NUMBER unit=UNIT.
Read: value=-22 unit=°F
